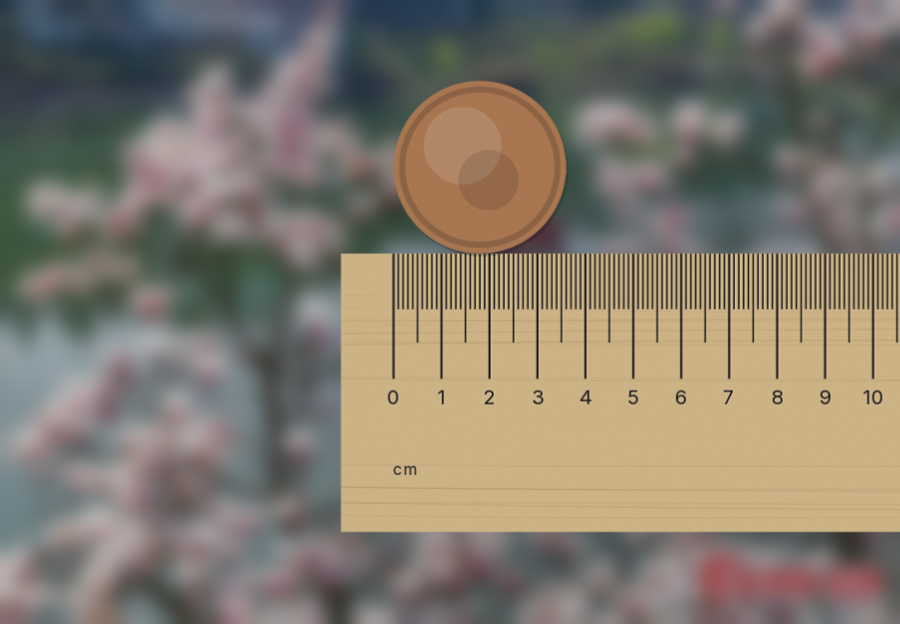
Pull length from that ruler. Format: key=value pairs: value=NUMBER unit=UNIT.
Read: value=3.6 unit=cm
